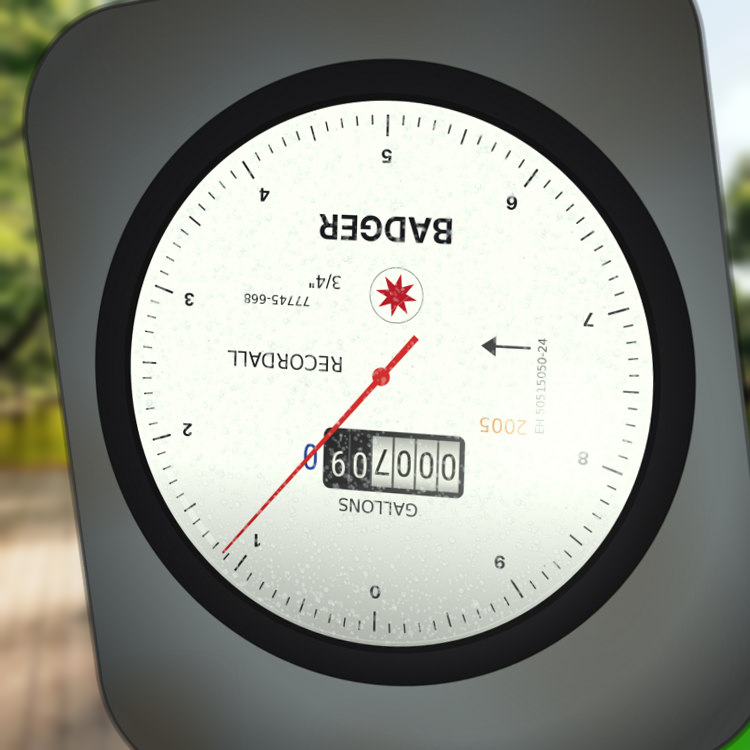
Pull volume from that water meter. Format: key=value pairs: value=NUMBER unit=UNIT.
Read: value=7091.1 unit=gal
